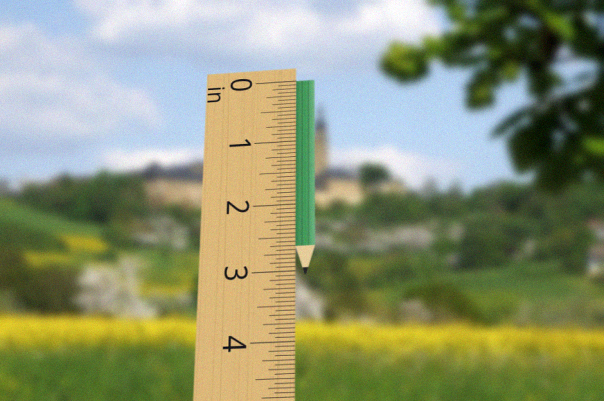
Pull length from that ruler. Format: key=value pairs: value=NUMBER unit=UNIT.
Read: value=3.0625 unit=in
